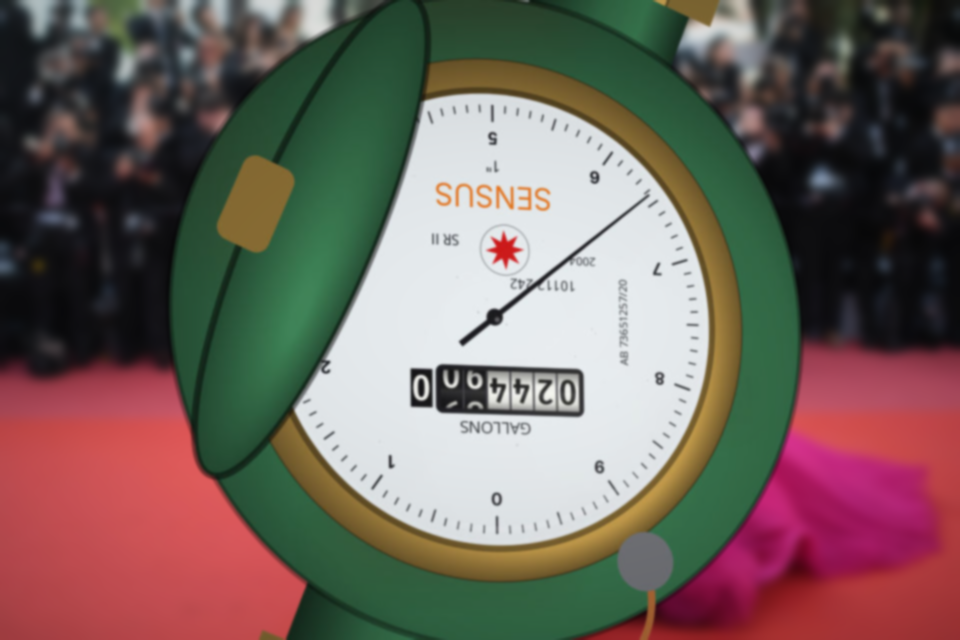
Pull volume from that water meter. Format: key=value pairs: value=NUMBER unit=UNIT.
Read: value=244896.4 unit=gal
